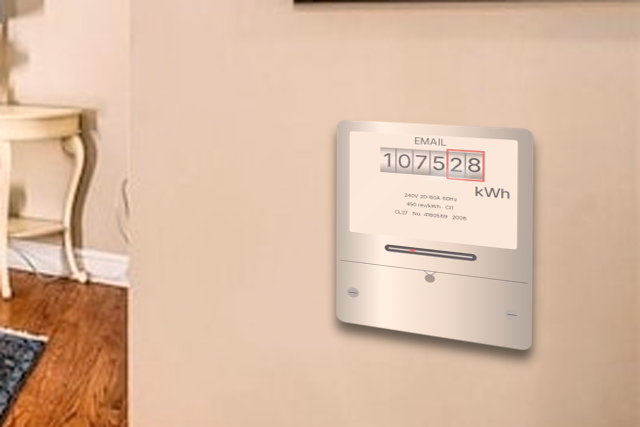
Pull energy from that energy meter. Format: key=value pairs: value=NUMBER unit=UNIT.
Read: value=1075.28 unit=kWh
